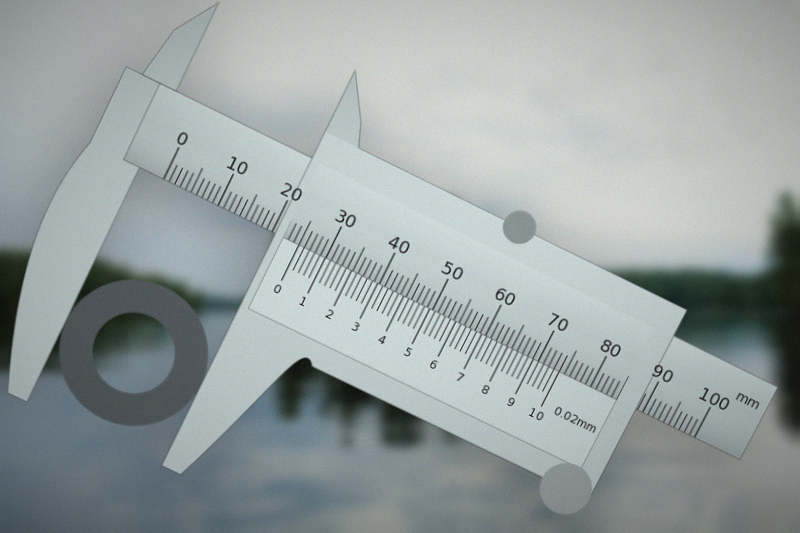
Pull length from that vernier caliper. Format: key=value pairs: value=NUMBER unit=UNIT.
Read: value=25.0 unit=mm
